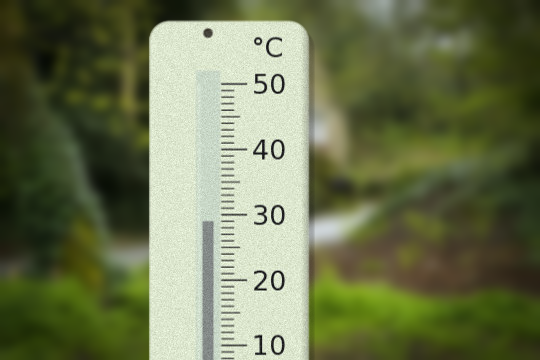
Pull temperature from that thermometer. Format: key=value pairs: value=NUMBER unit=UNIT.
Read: value=29 unit=°C
